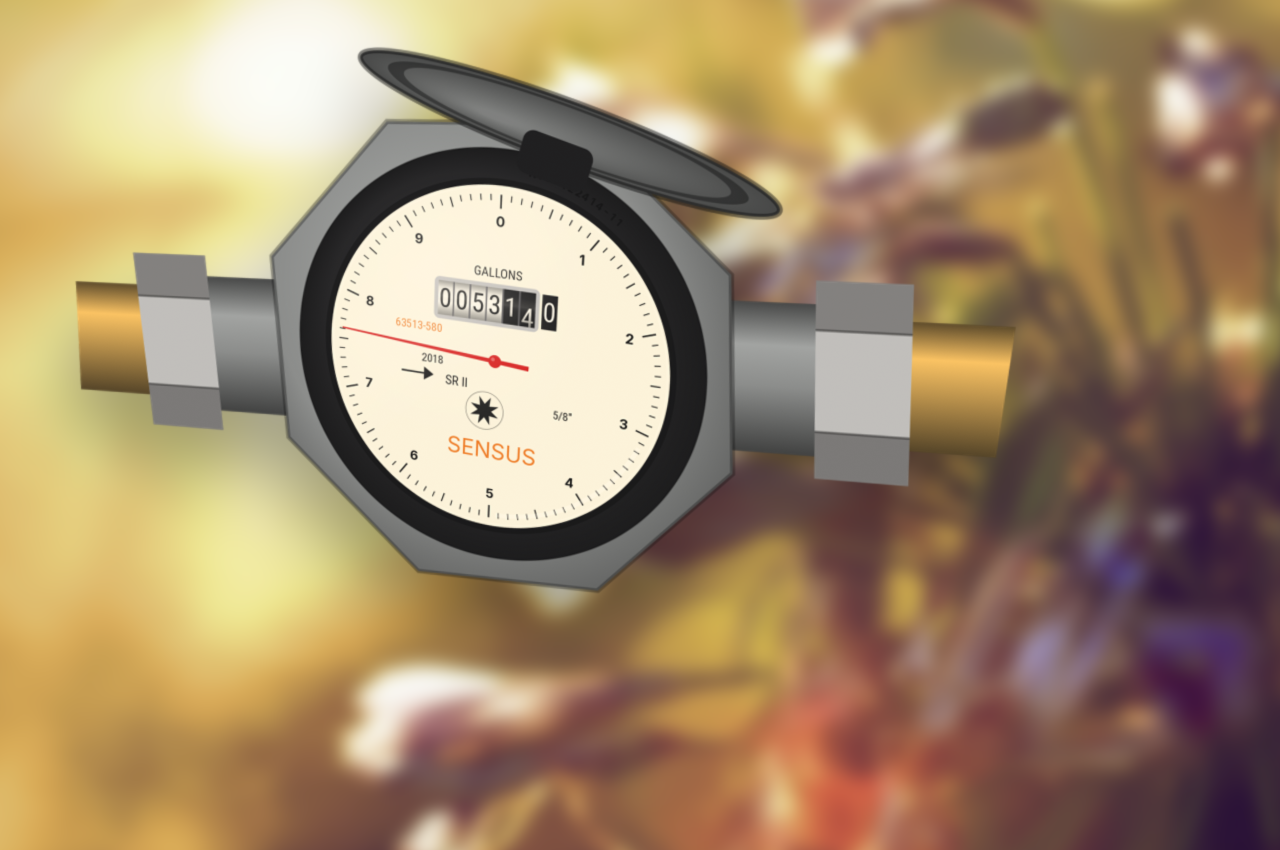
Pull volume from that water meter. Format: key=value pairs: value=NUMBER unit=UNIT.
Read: value=53137.6 unit=gal
